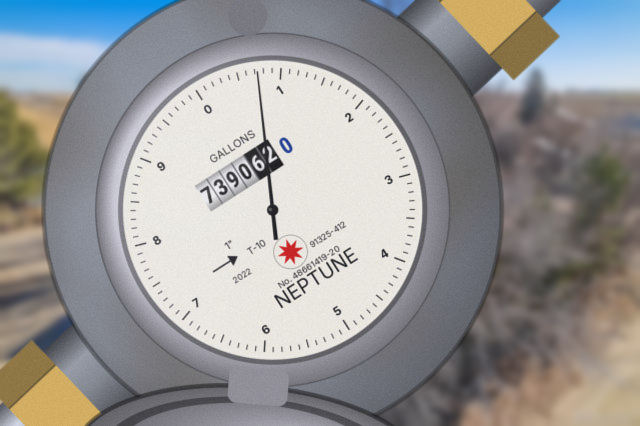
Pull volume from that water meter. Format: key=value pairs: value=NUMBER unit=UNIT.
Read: value=7390620.7 unit=gal
